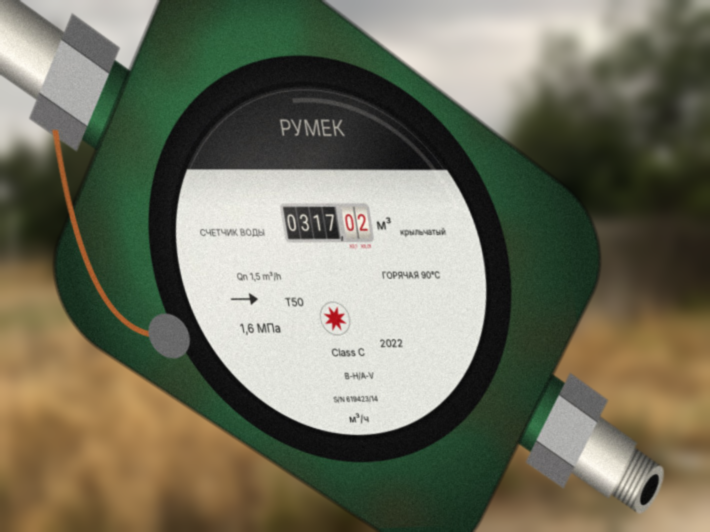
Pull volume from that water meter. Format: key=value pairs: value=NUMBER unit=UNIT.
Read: value=317.02 unit=m³
